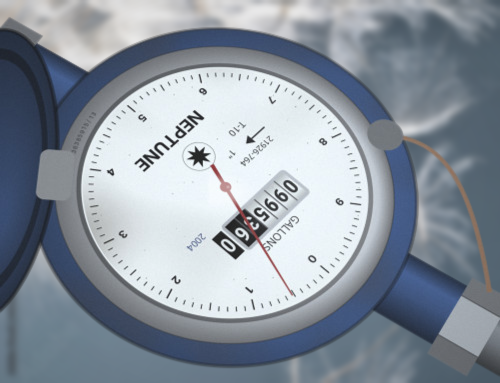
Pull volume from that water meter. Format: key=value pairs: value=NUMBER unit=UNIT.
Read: value=995360.5 unit=gal
